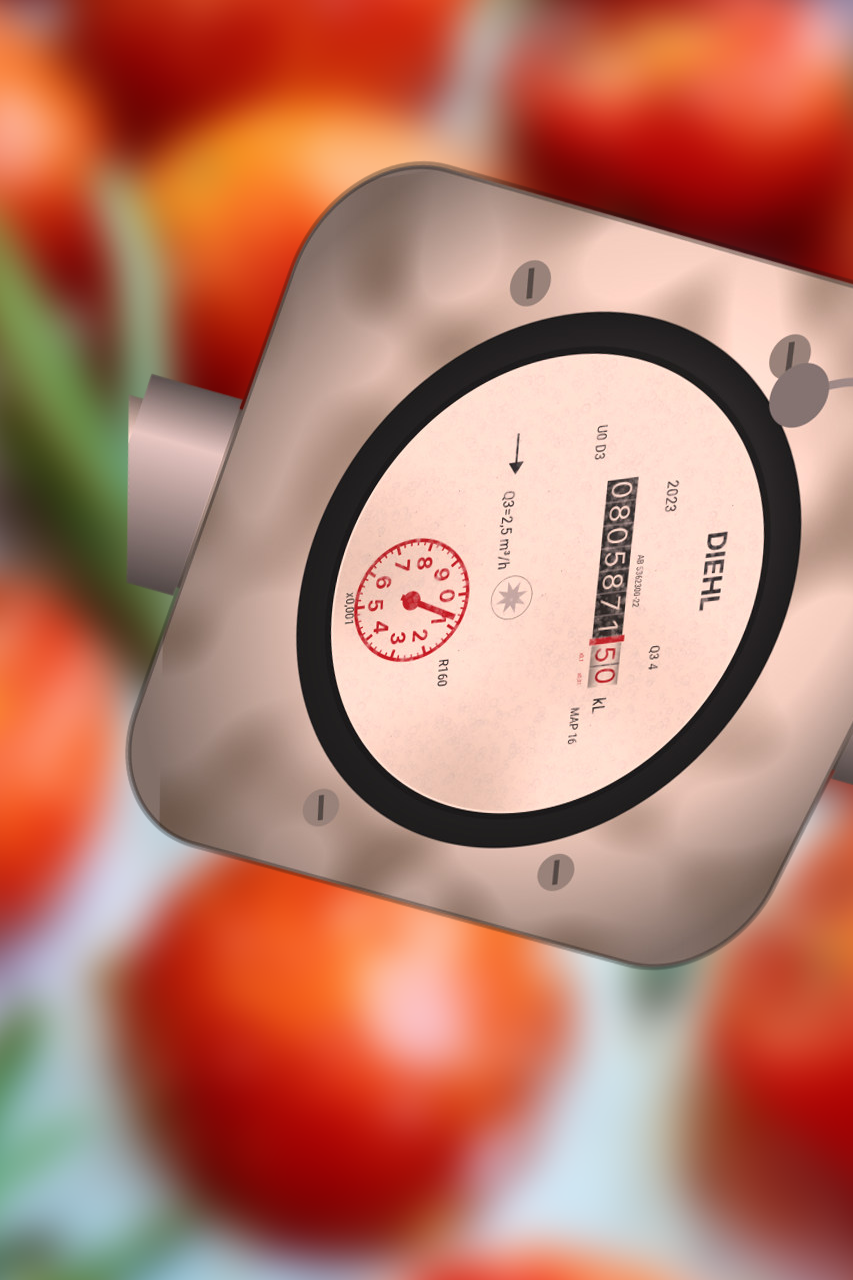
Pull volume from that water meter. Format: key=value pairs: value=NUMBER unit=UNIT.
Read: value=805871.500 unit=kL
